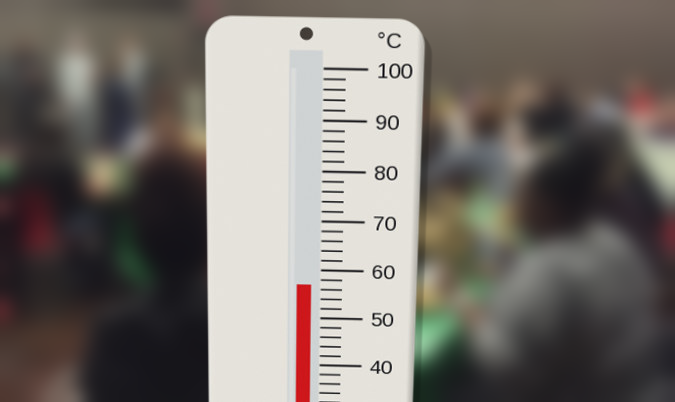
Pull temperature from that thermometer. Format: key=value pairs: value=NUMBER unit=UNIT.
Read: value=57 unit=°C
